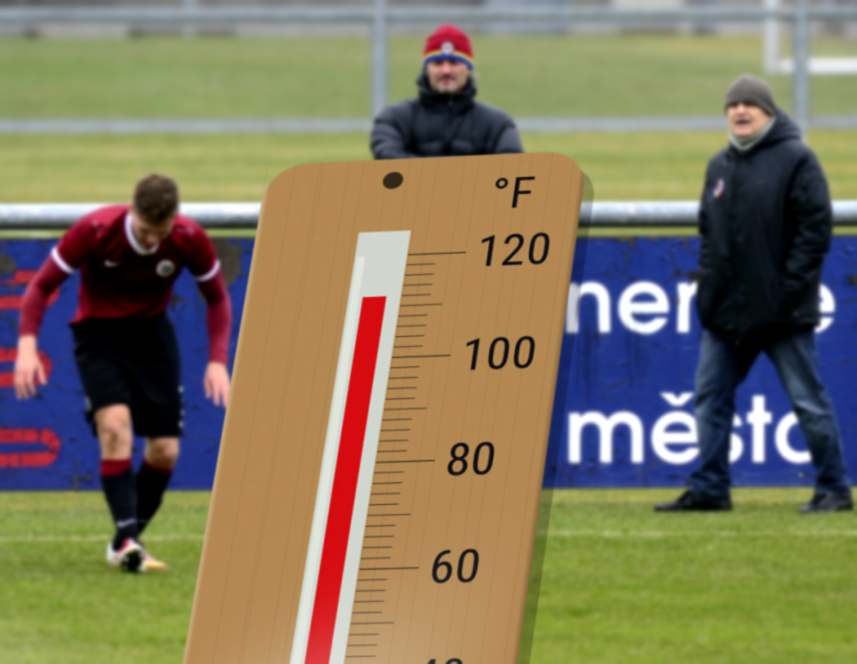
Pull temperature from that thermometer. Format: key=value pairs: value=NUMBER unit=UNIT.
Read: value=112 unit=°F
